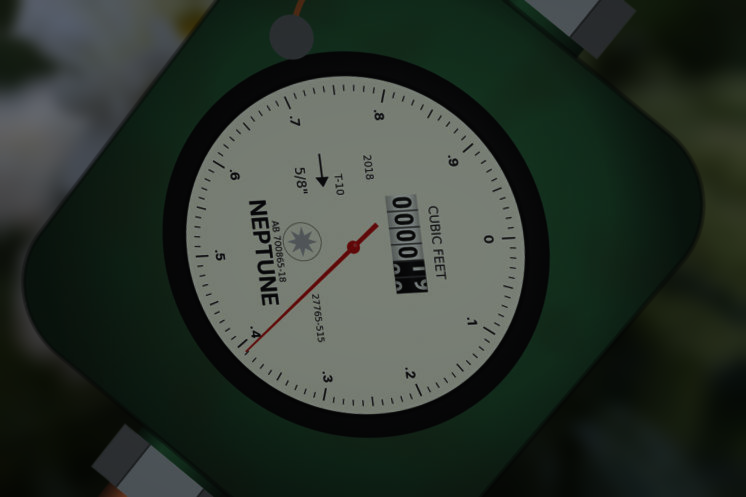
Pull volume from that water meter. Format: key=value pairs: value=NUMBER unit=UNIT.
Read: value=19.39 unit=ft³
